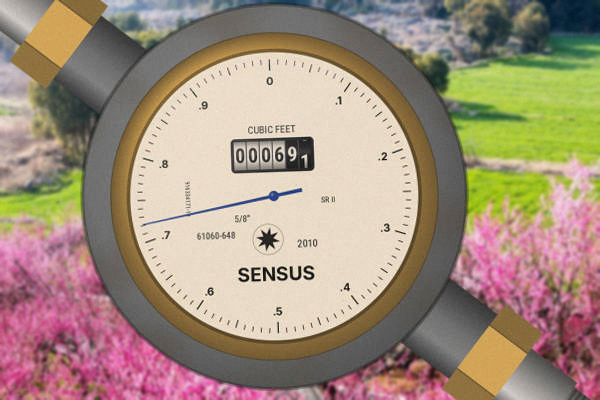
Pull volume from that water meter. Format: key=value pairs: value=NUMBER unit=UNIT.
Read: value=690.72 unit=ft³
